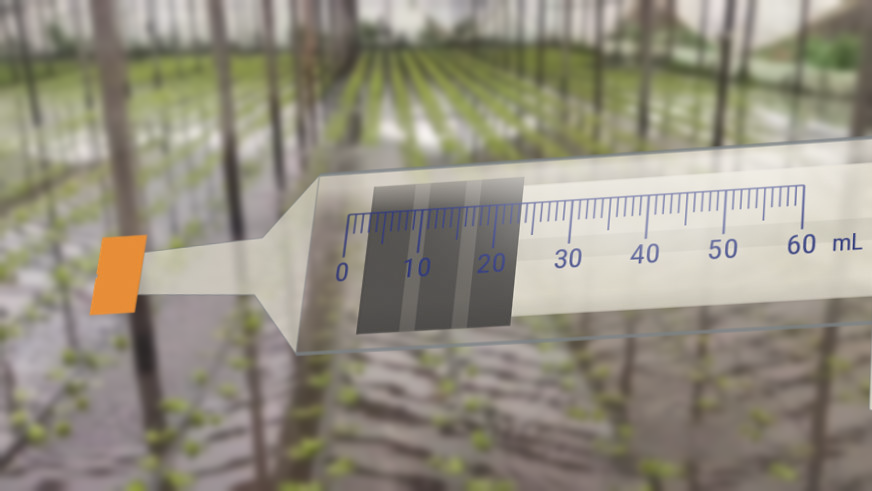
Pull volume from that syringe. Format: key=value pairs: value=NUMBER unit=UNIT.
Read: value=3 unit=mL
